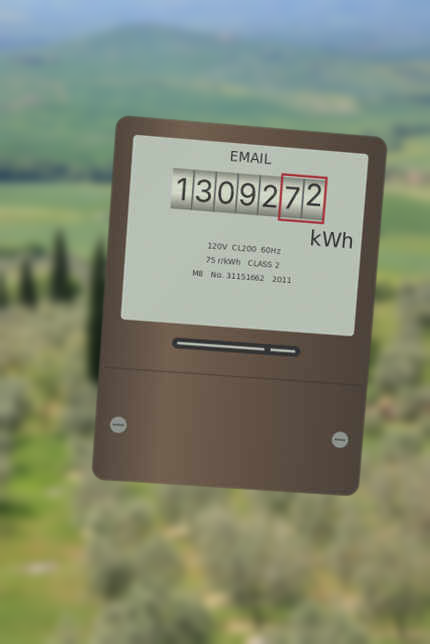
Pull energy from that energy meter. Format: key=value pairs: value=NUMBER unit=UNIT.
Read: value=13092.72 unit=kWh
